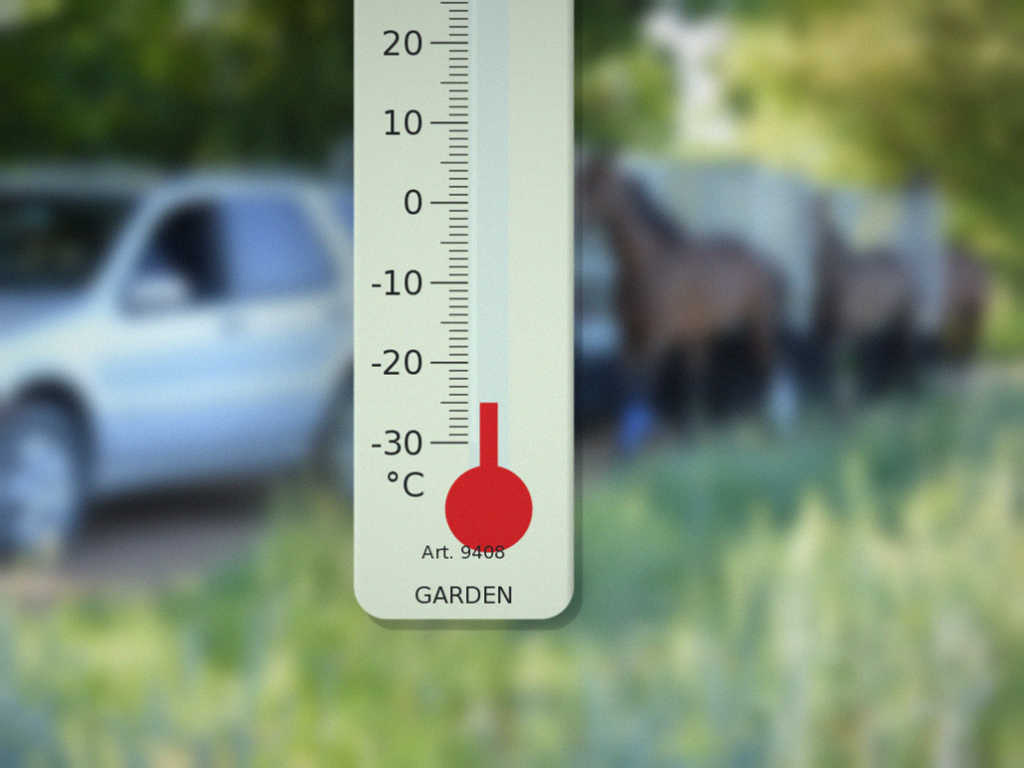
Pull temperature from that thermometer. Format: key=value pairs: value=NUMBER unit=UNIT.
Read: value=-25 unit=°C
